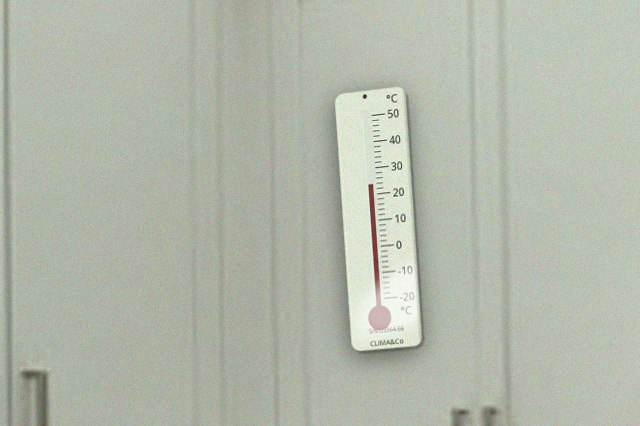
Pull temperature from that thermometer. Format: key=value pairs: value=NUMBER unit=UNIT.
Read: value=24 unit=°C
